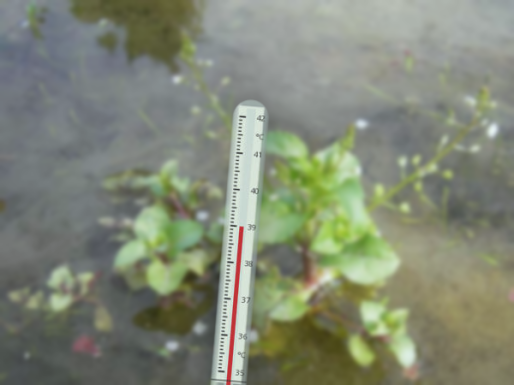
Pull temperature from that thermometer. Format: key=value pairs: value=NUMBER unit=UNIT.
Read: value=39 unit=°C
